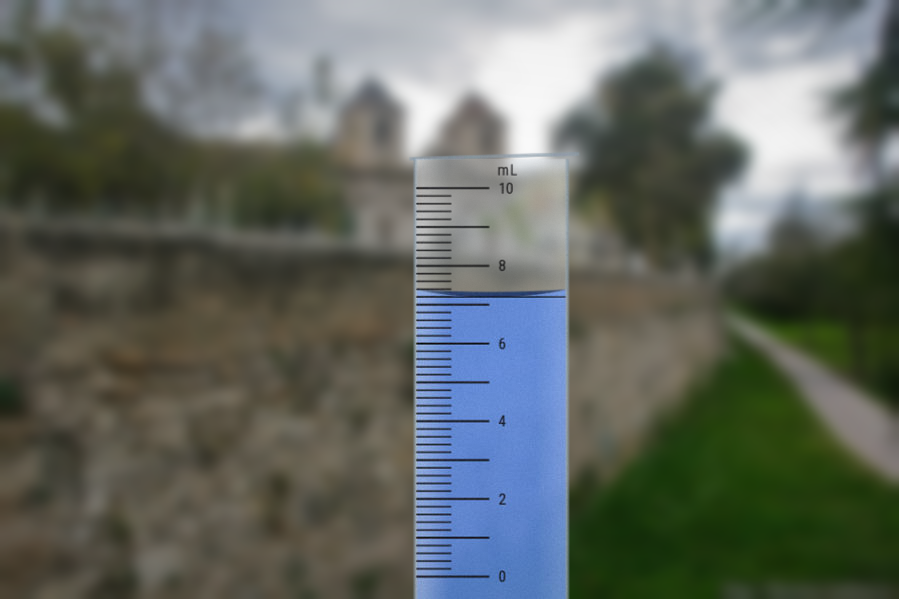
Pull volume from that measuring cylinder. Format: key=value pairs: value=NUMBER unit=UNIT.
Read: value=7.2 unit=mL
